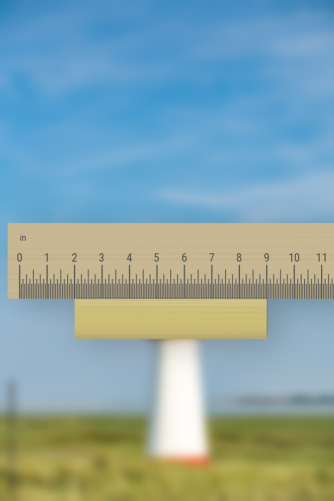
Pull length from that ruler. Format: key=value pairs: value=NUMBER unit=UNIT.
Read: value=7 unit=in
